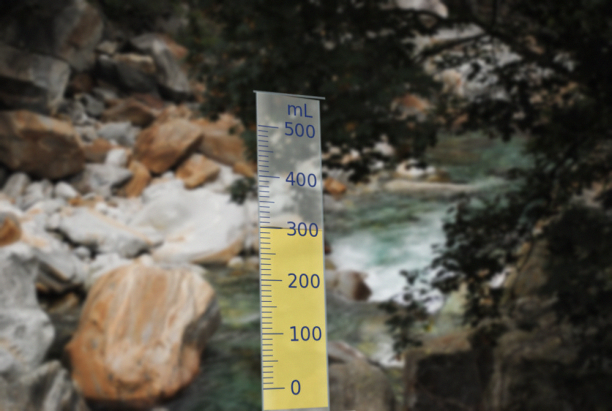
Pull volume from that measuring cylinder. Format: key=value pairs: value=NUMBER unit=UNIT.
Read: value=300 unit=mL
